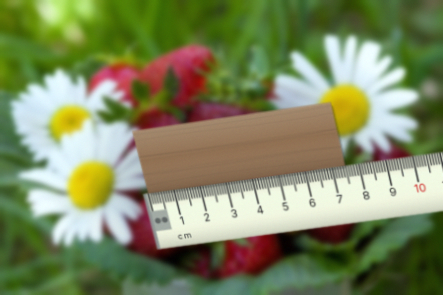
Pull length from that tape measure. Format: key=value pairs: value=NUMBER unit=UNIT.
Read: value=7.5 unit=cm
